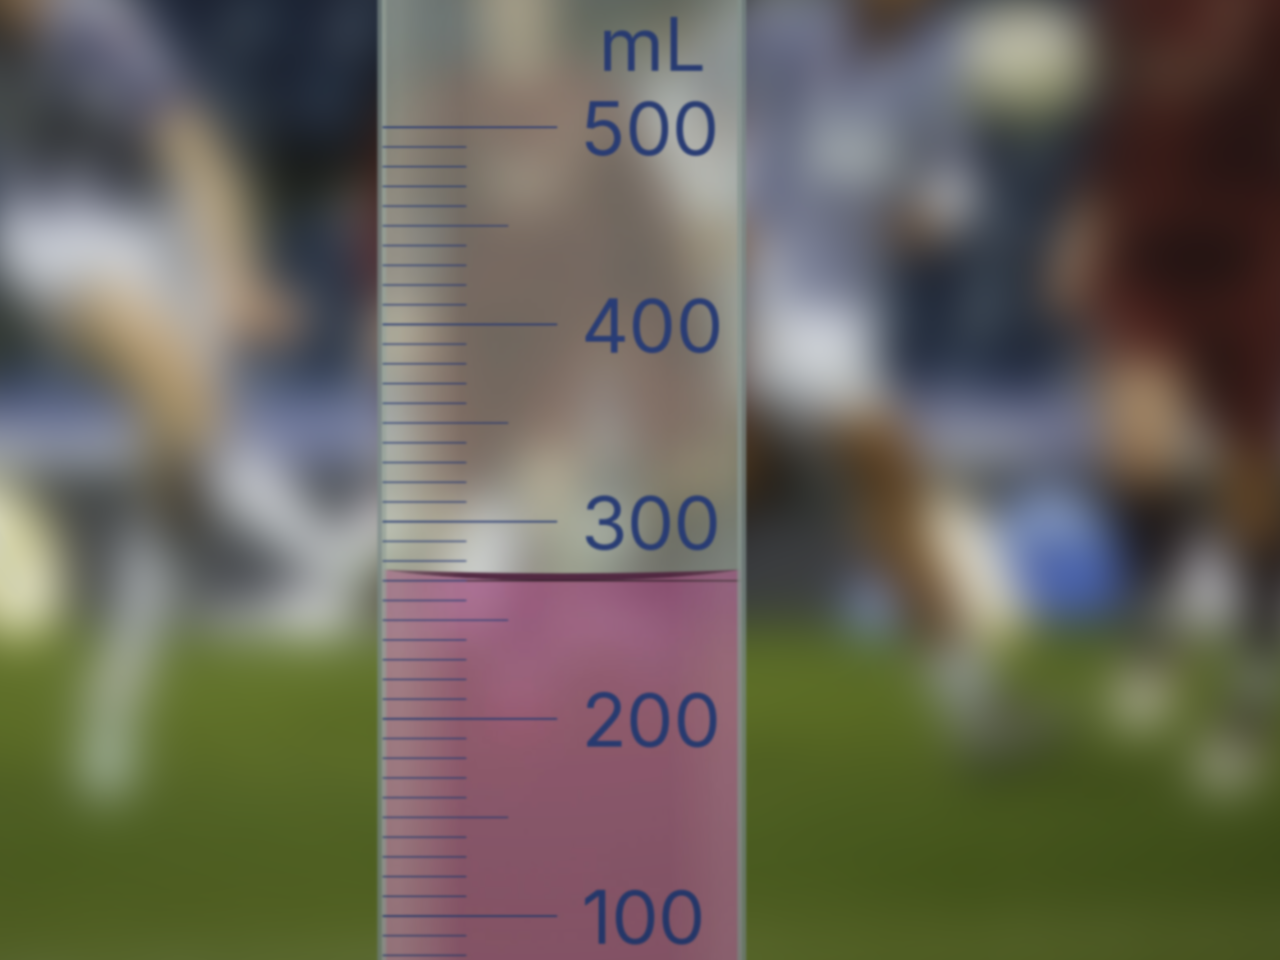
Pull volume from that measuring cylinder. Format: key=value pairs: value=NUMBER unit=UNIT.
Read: value=270 unit=mL
